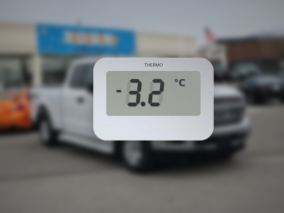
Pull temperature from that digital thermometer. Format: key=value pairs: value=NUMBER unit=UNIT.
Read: value=-3.2 unit=°C
